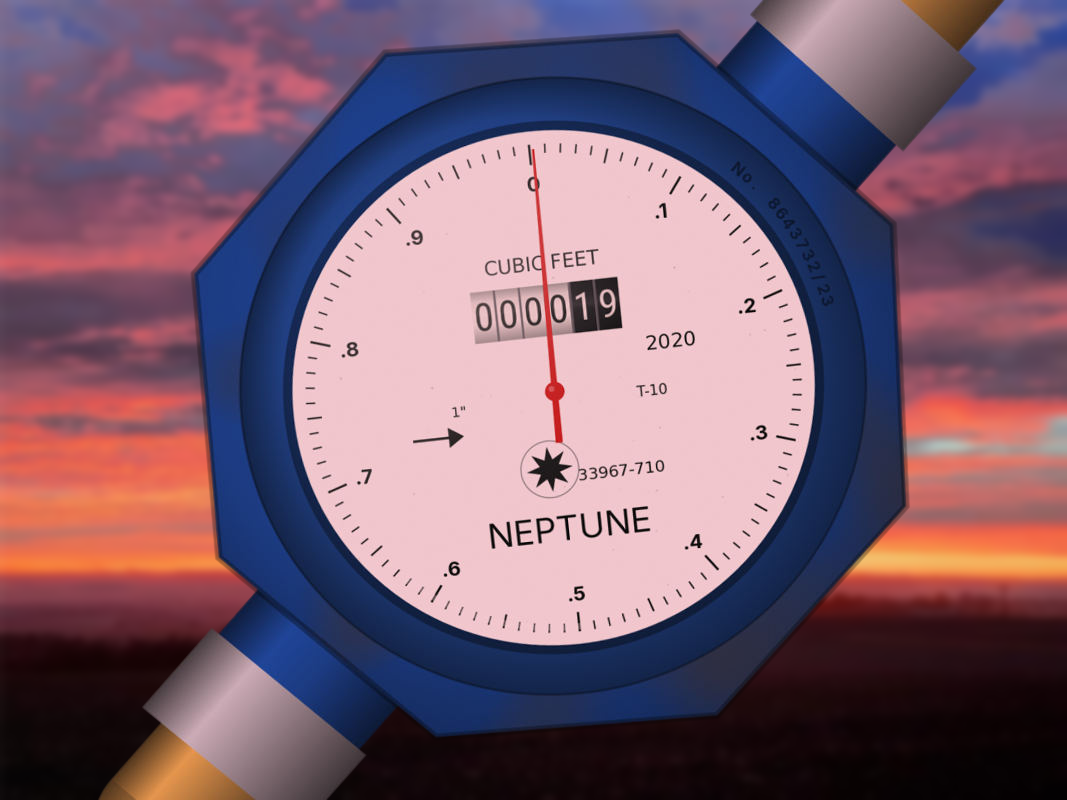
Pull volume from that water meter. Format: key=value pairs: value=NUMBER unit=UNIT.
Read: value=19.00 unit=ft³
